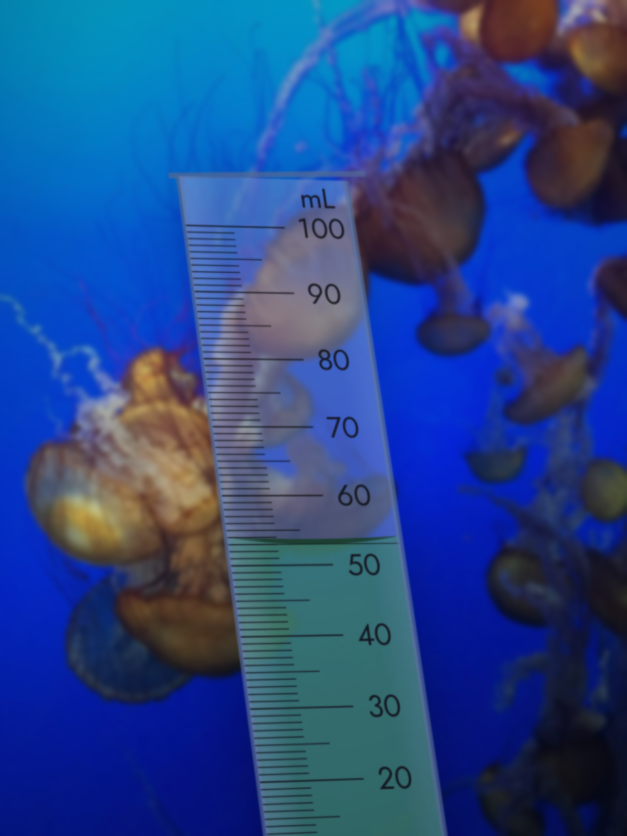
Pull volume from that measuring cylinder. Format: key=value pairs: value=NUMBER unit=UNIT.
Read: value=53 unit=mL
